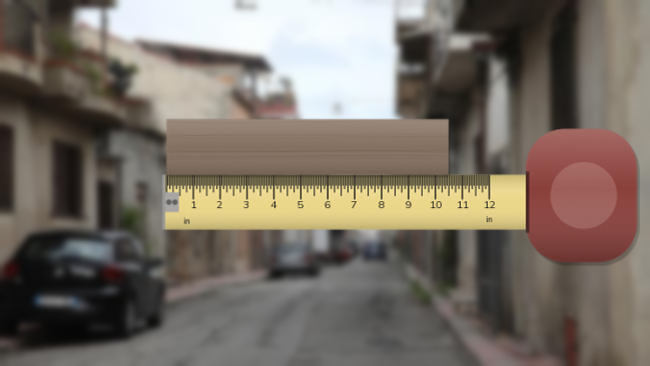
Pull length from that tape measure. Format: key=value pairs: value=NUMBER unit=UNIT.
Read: value=10.5 unit=in
